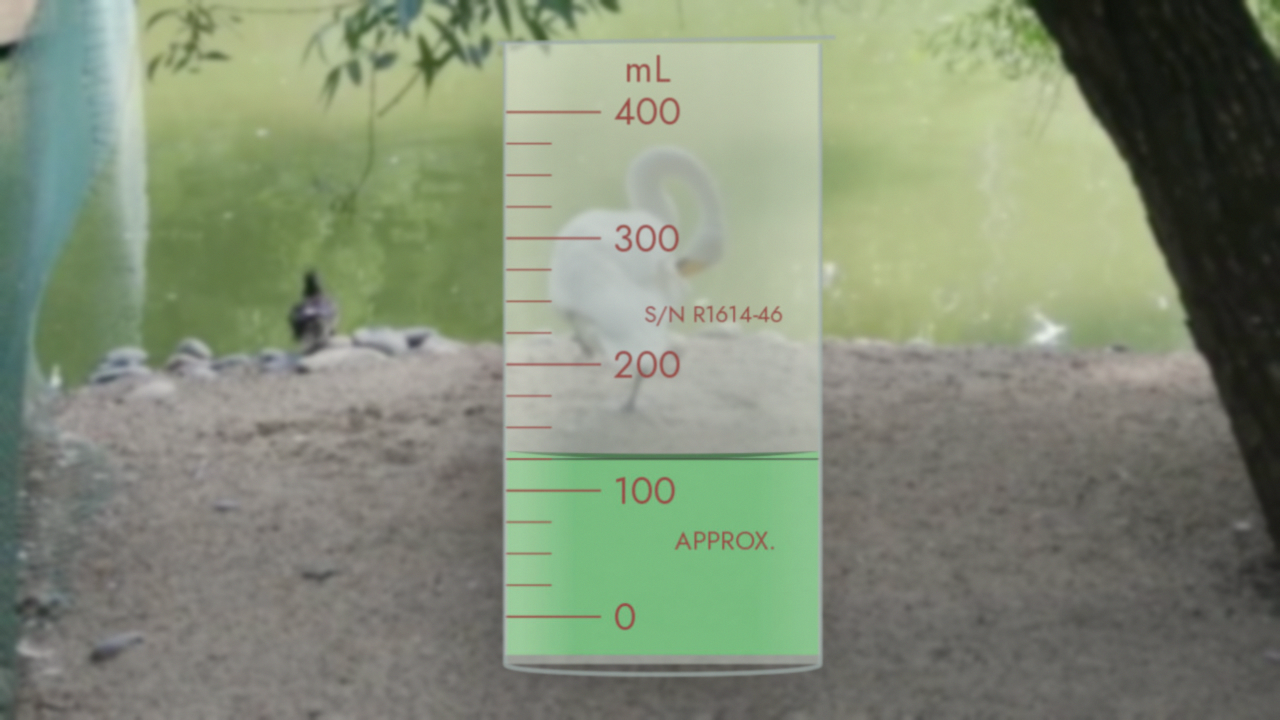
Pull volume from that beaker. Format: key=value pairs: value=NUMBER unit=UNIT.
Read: value=125 unit=mL
